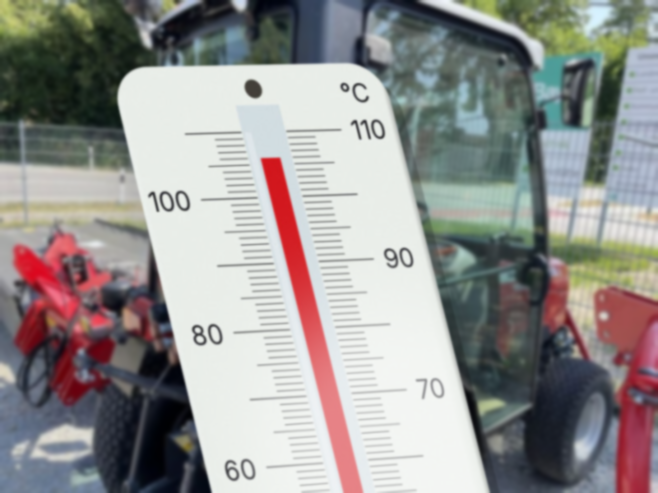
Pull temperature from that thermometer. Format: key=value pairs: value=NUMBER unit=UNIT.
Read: value=106 unit=°C
